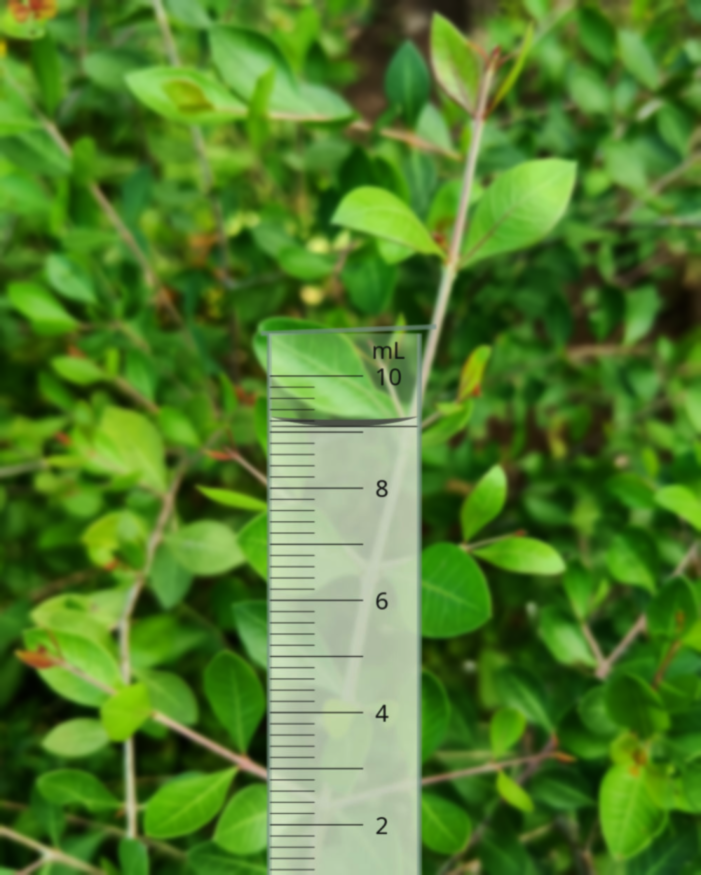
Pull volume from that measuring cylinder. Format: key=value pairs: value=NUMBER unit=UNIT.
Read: value=9.1 unit=mL
